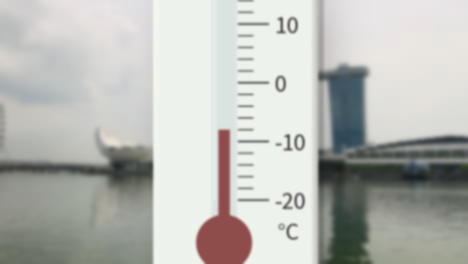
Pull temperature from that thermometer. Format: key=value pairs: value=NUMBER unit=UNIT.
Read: value=-8 unit=°C
